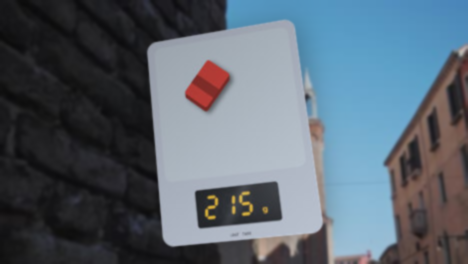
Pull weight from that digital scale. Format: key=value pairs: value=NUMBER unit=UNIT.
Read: value=215 unit=g
